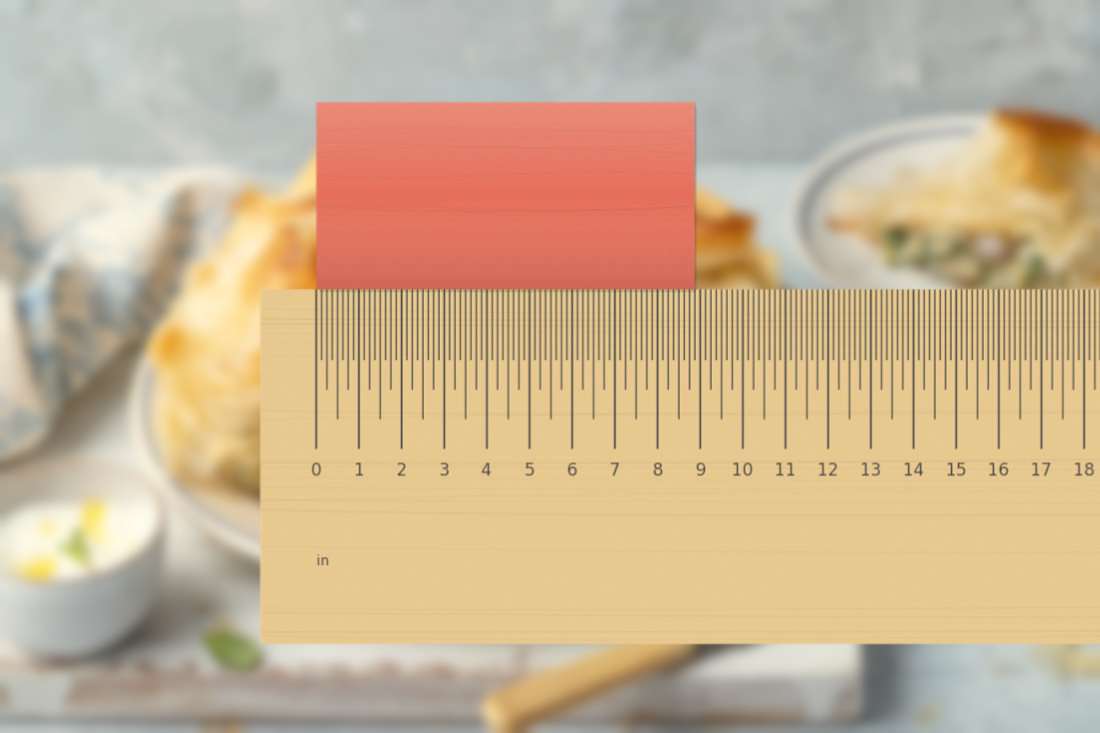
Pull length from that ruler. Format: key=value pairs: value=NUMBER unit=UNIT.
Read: value=8.875 unit=in
